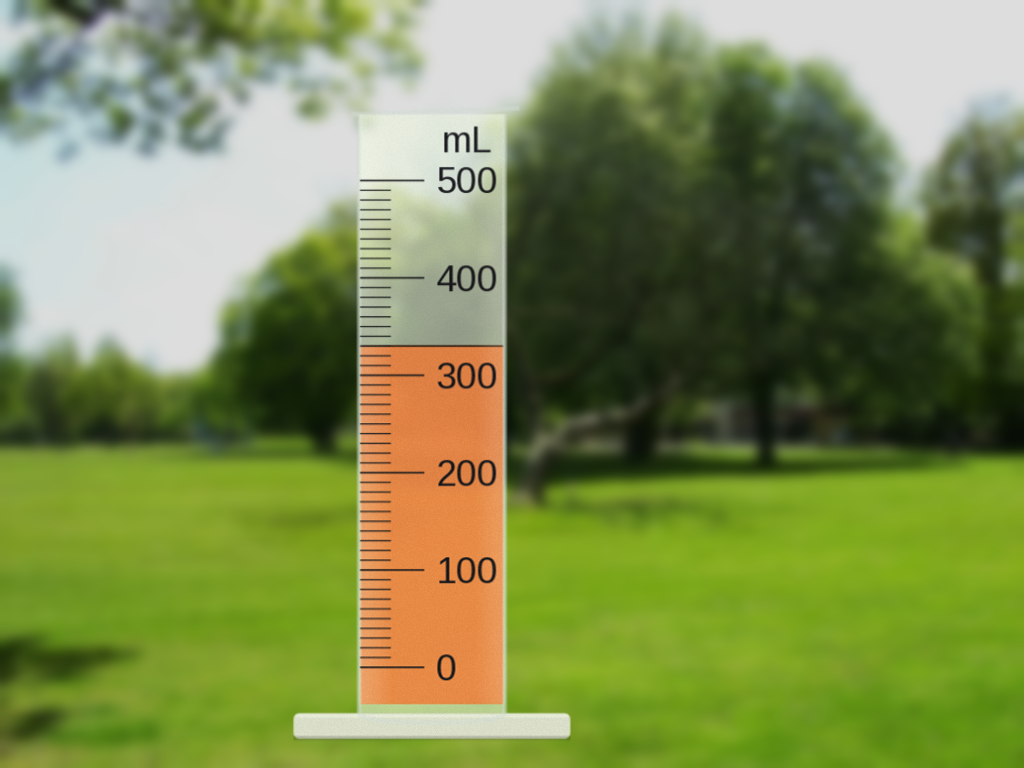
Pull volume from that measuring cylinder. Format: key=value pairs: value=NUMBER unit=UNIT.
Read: value=330 unit=mL
